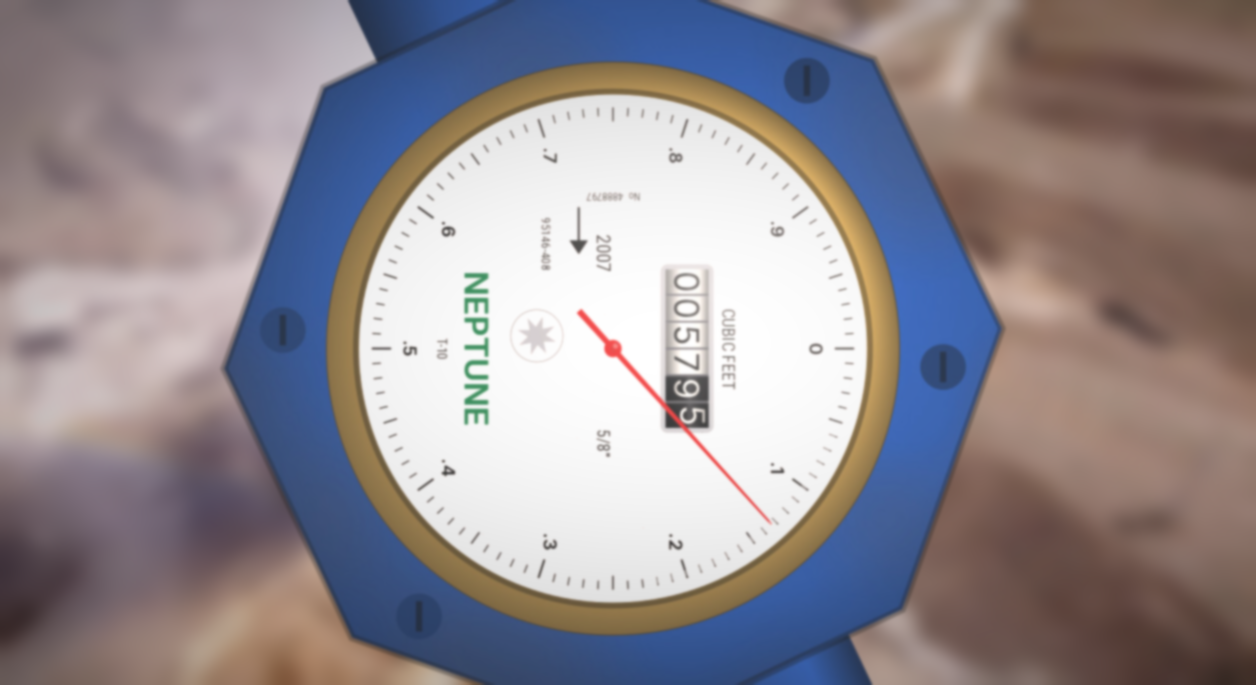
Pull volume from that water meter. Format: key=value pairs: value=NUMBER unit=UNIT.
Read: value=5795.13 unit=ft³
